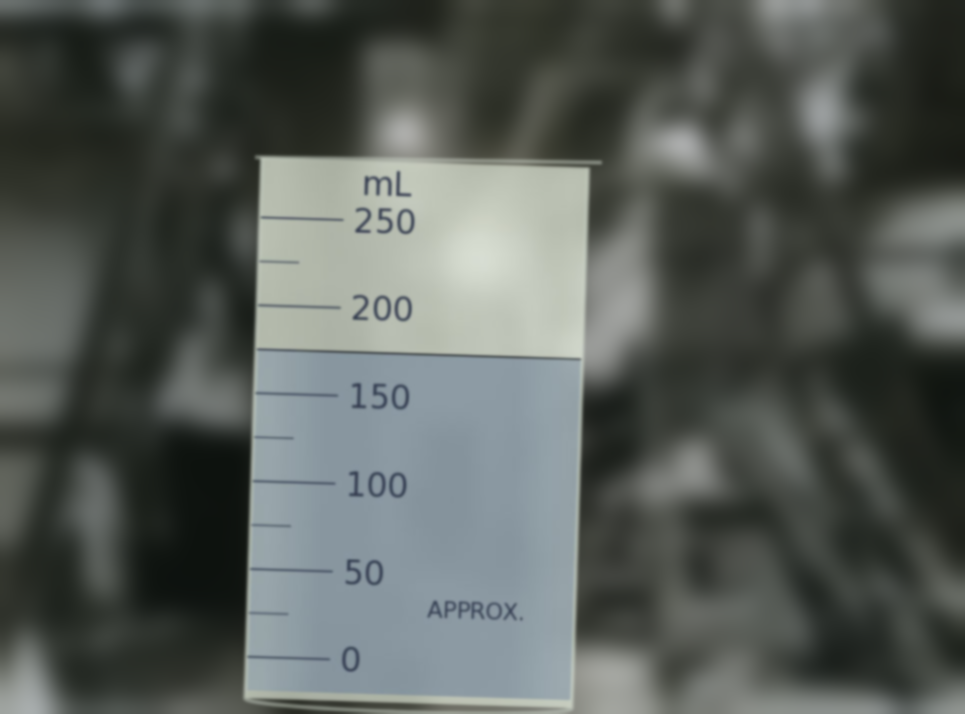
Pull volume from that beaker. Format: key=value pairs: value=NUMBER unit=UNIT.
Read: value=175 unit=mL
